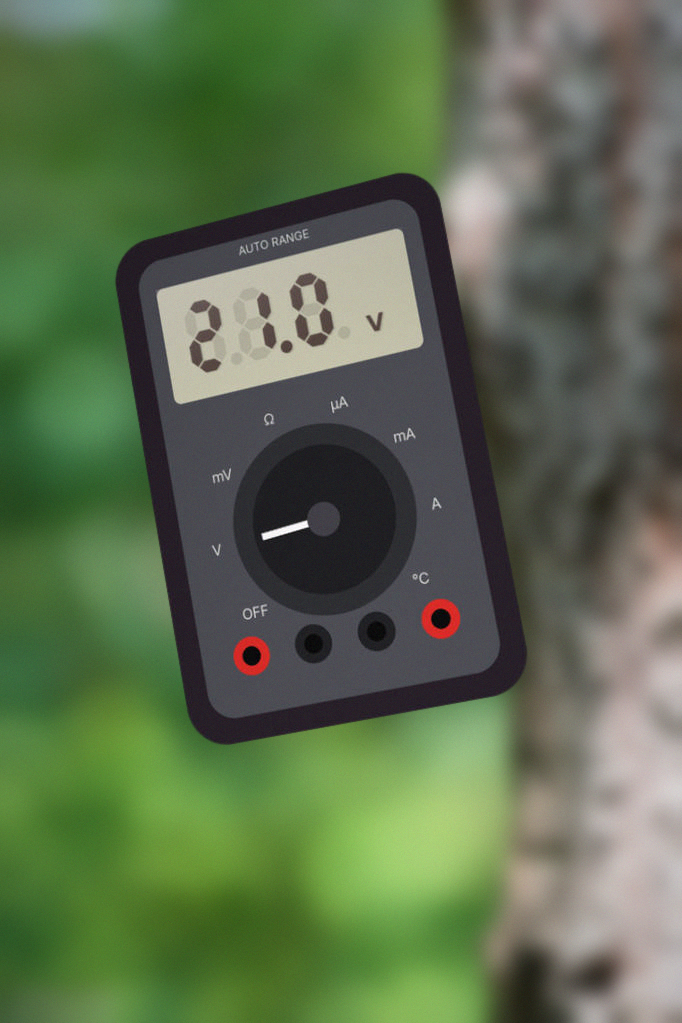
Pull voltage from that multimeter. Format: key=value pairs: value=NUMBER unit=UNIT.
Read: value=21.0 unit=V
